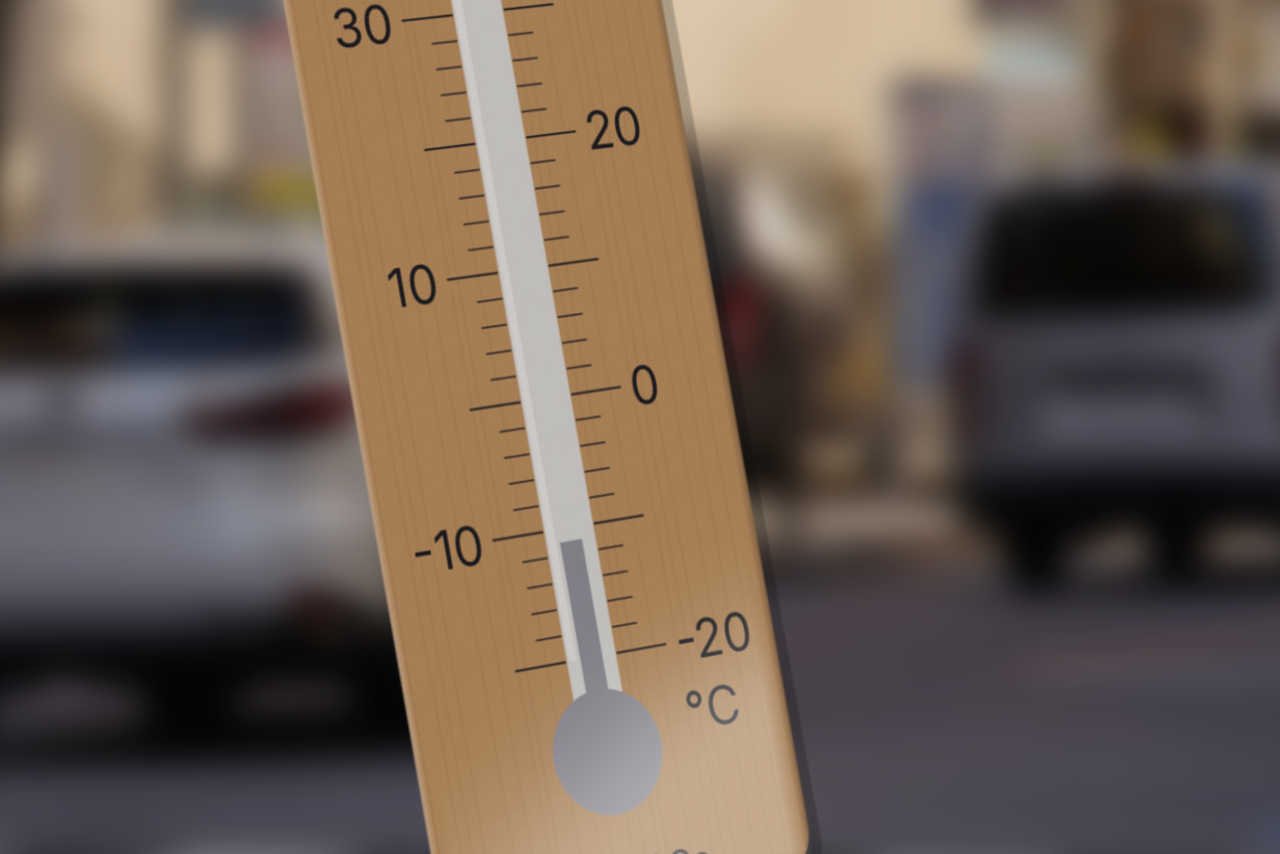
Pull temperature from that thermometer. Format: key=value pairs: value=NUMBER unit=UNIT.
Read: value=-11 unit=°C
